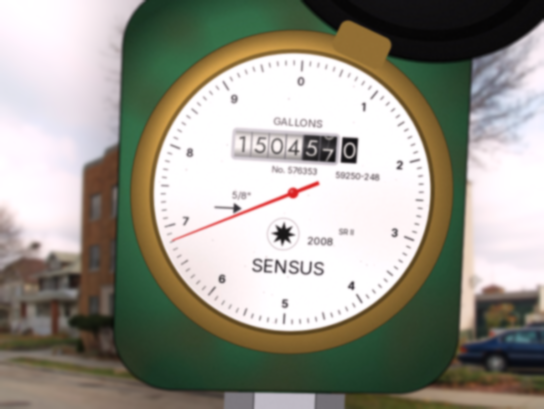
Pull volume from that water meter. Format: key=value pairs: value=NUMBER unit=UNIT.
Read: value=1504566.8 unit=gal
